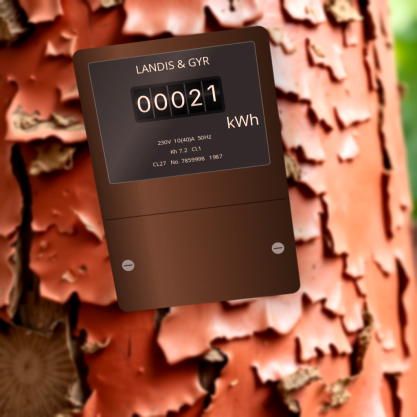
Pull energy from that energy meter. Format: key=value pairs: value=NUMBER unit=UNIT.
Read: value=21 unit=kWh
